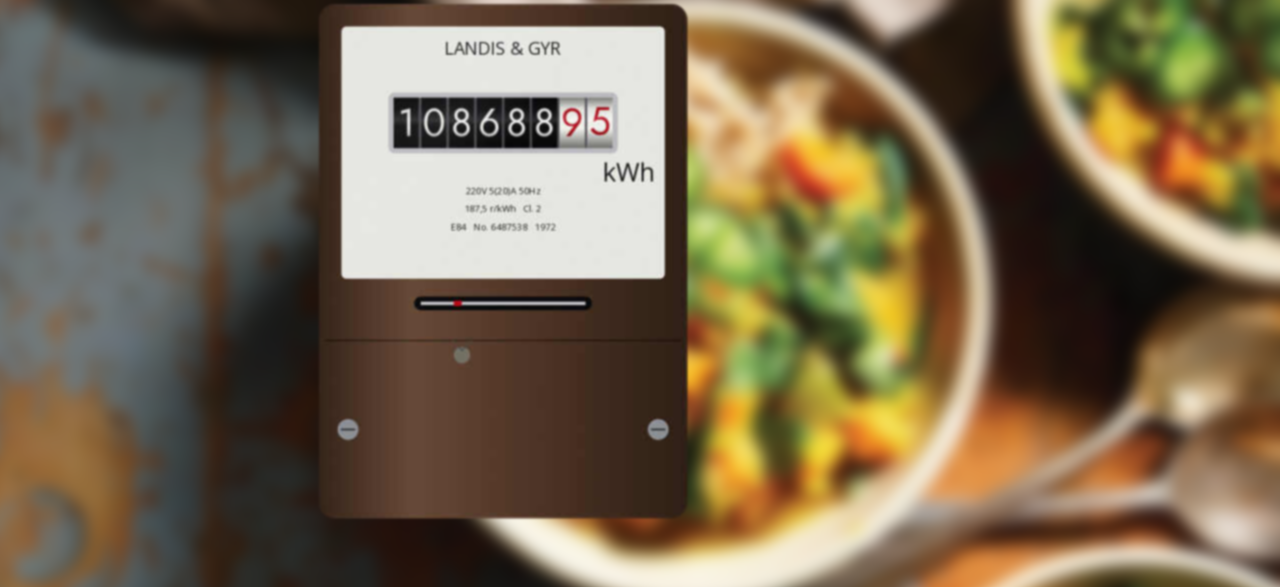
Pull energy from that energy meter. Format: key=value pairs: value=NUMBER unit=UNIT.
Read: value=108688.95 unit=kWh
